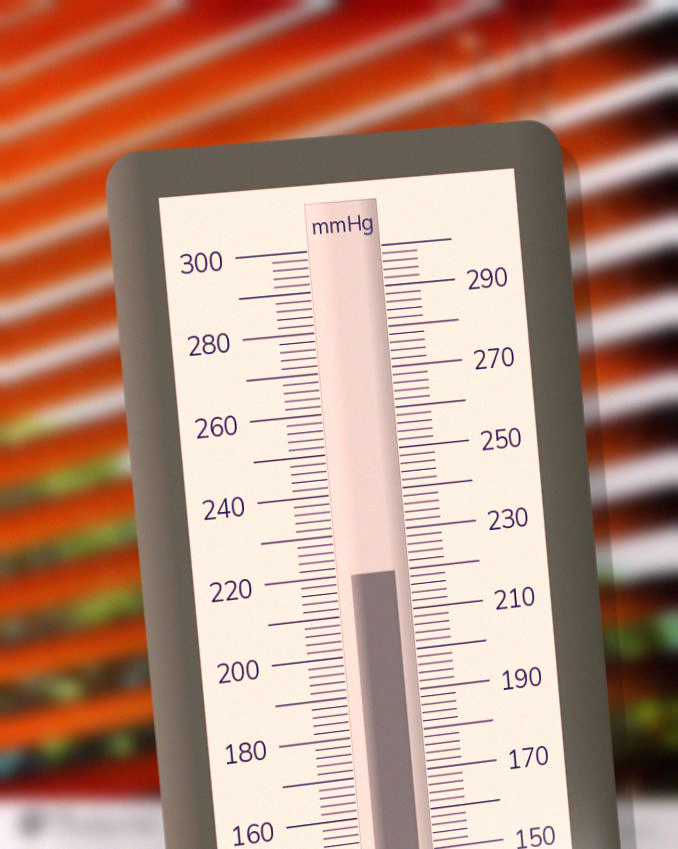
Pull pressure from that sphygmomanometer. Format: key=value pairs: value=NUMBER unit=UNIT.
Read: value=220 unit=mmHg
